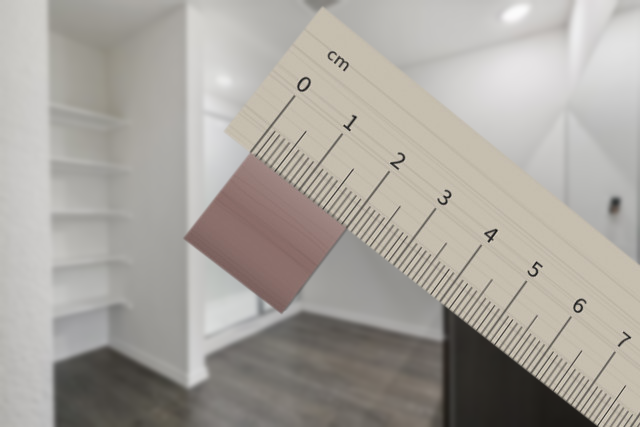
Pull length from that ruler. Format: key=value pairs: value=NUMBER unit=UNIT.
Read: value=2 unit=cm
